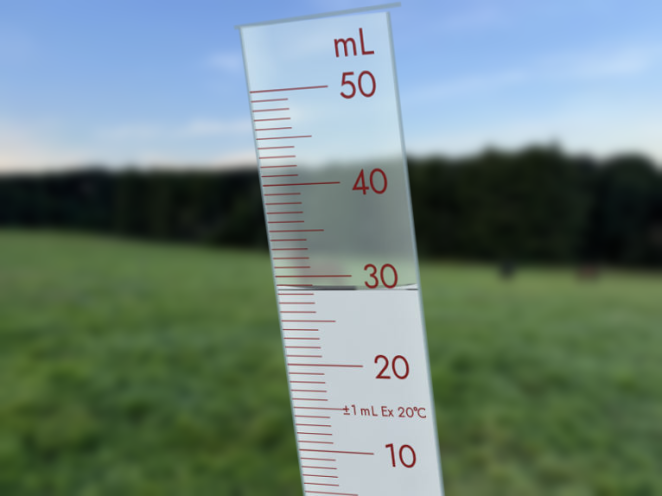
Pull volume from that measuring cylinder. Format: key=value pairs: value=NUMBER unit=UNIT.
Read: value=28.5 unit=mL
